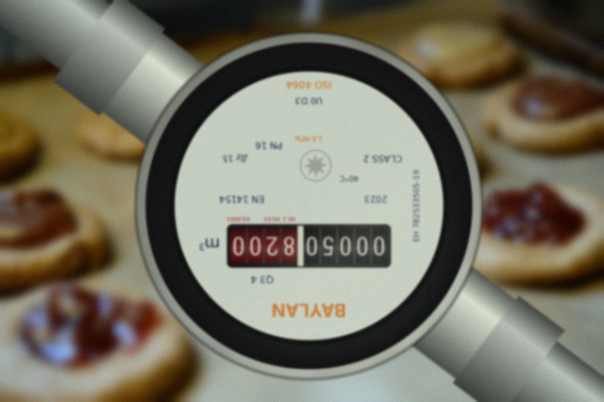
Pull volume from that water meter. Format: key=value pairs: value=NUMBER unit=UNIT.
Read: value=50.8200 unit=m³
